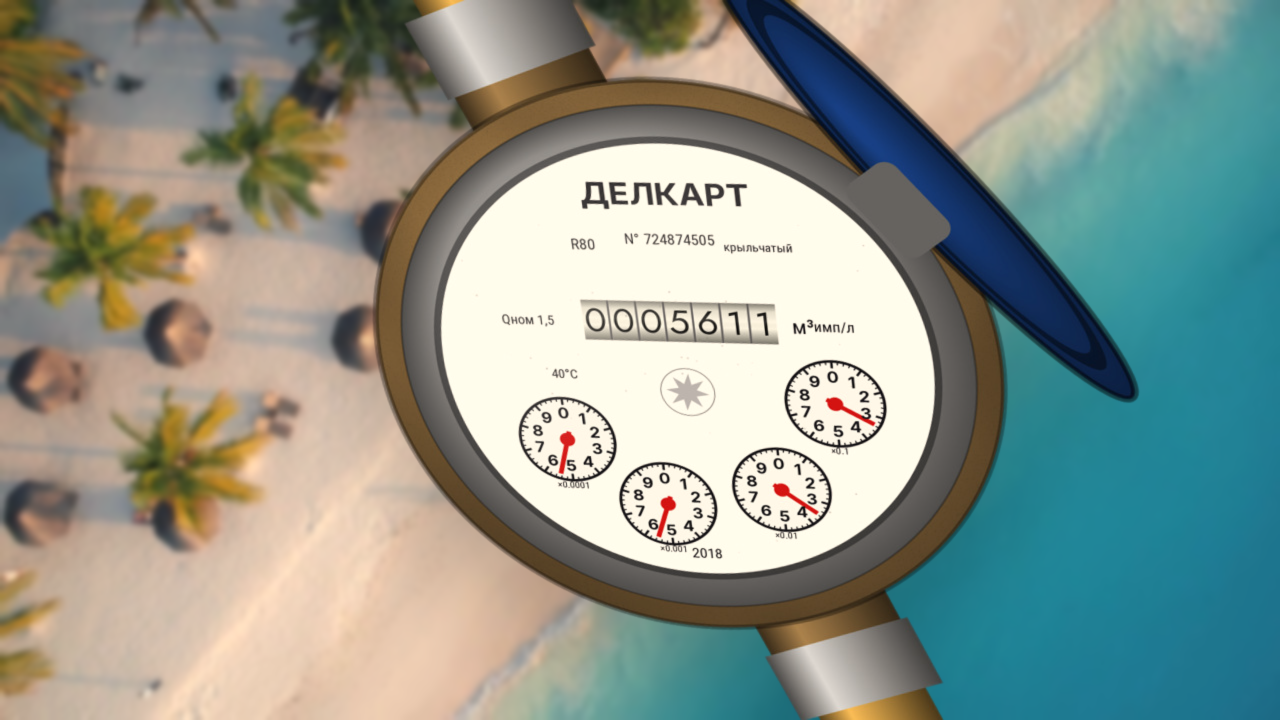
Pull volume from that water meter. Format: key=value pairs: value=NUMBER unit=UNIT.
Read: value=5611.3355 unit=m³
